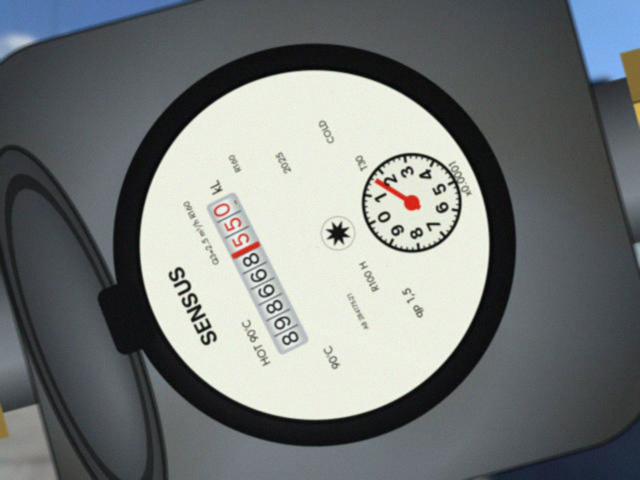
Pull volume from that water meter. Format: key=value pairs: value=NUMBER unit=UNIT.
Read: value=898668.5501 unit=kL
